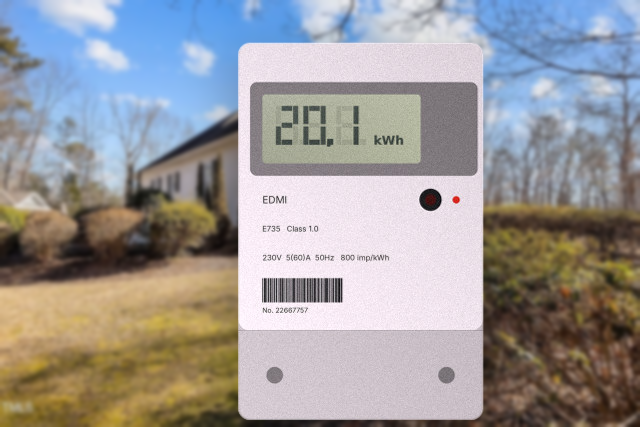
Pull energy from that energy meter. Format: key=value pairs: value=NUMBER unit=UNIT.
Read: value=20.1 unit=kWh
